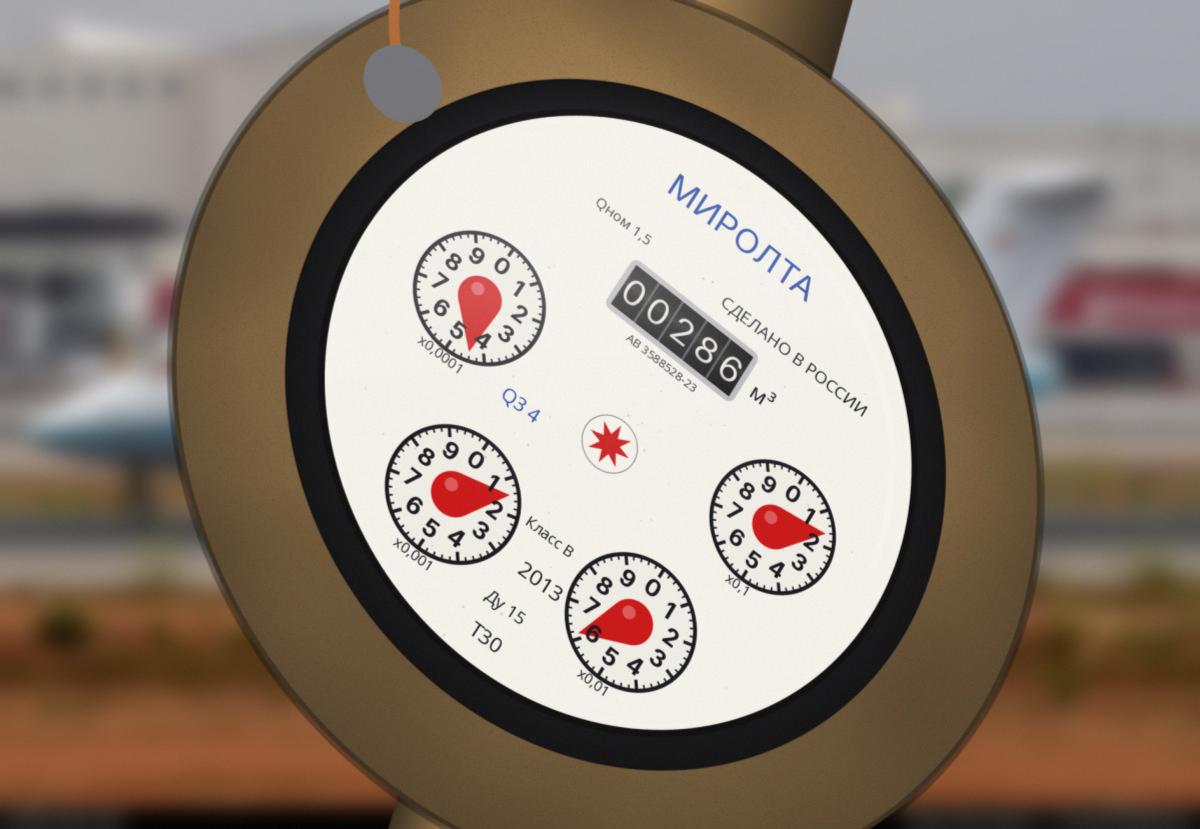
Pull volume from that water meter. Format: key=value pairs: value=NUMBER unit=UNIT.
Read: value=286.1614 unit=m³
